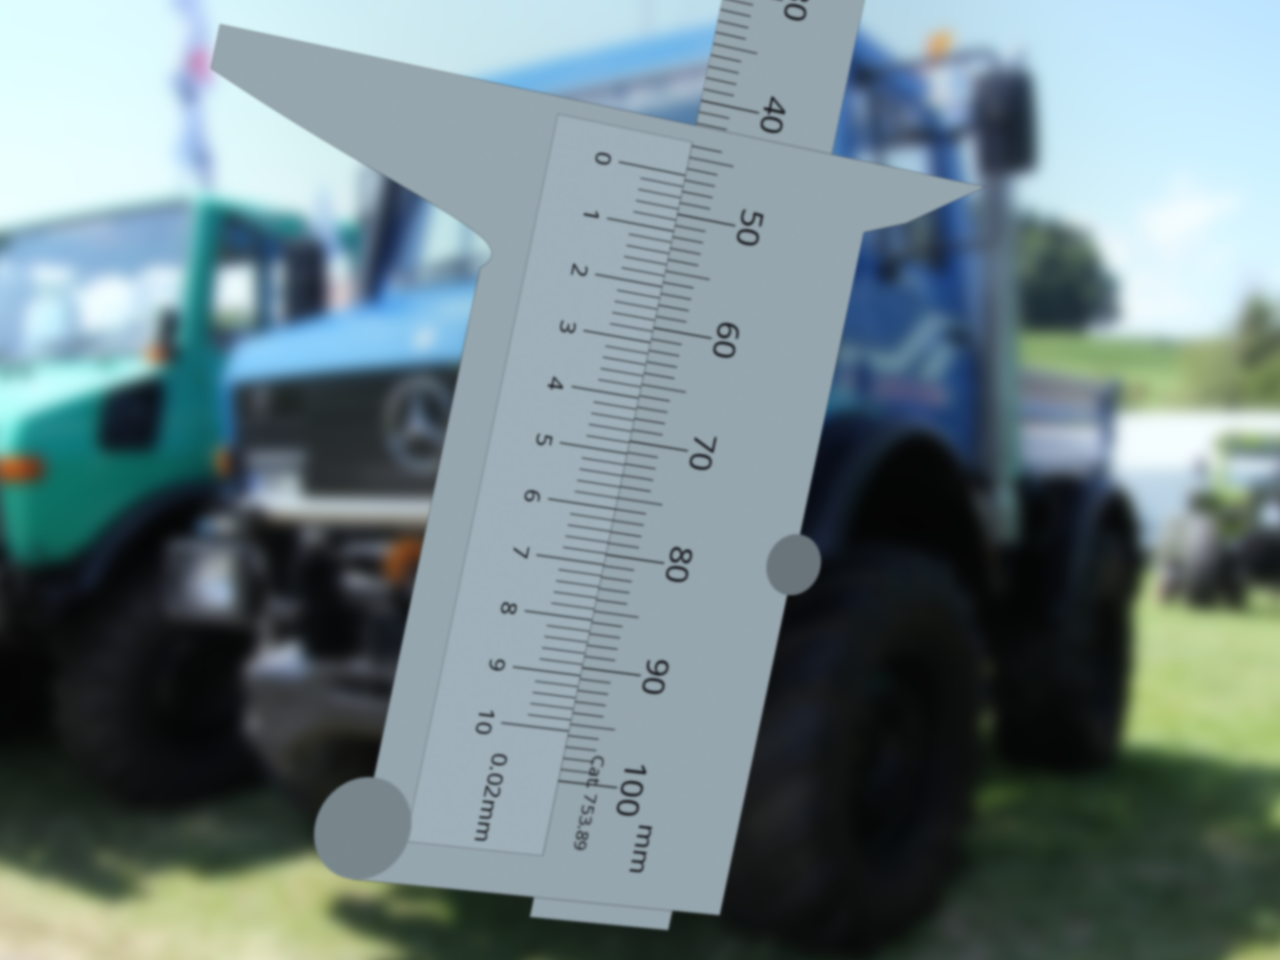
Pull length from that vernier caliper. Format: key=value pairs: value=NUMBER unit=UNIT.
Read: value=46.6 unit=mm
